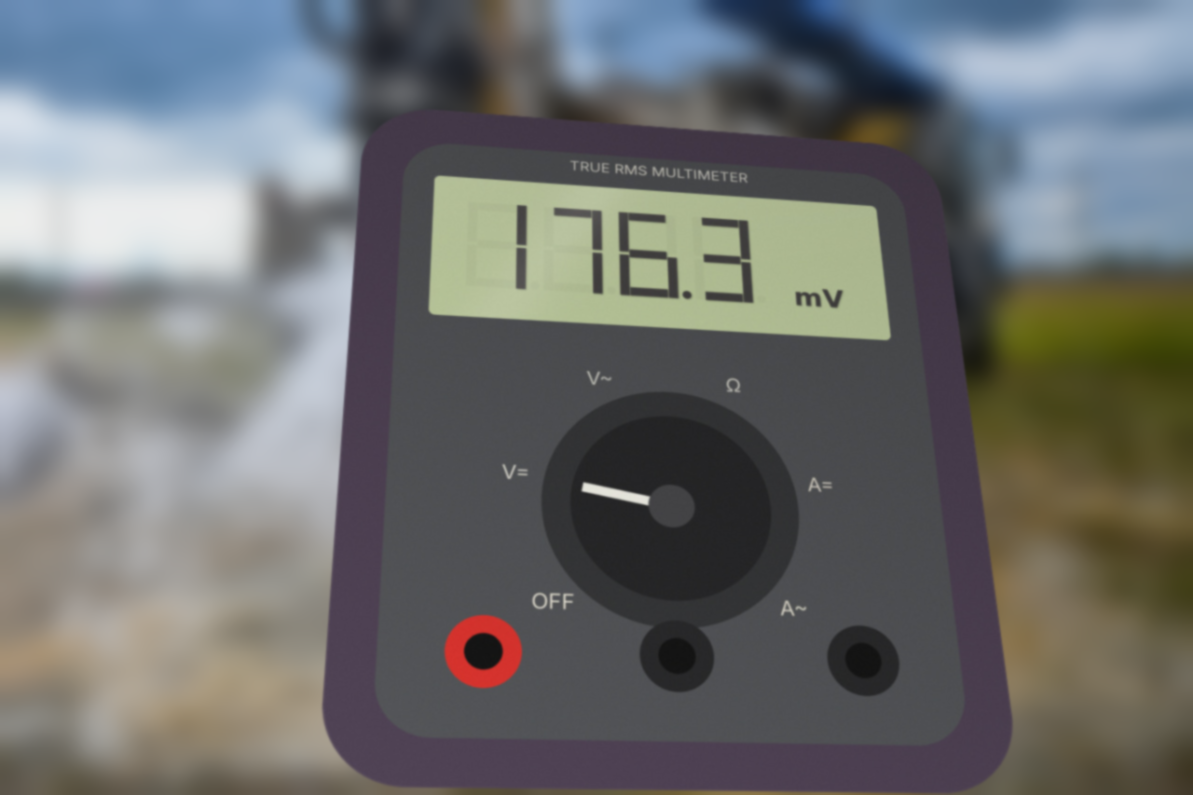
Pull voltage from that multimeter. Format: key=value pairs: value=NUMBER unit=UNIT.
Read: value=176.3 unit=mV
